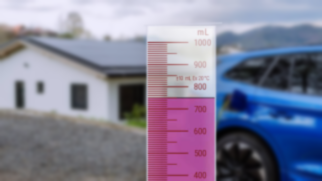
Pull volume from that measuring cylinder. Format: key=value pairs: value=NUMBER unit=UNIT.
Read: value=750 unit=mL
